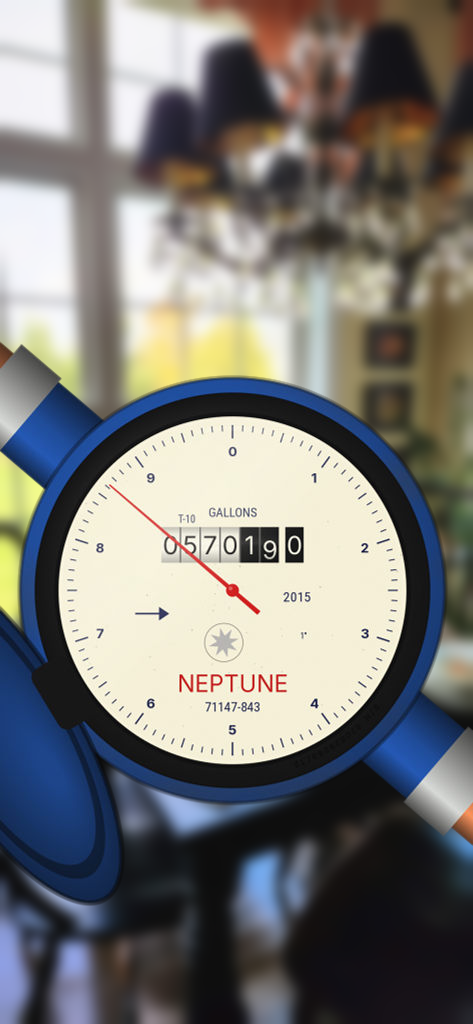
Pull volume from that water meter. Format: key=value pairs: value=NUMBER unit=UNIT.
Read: value=570188.6 unit=gal
